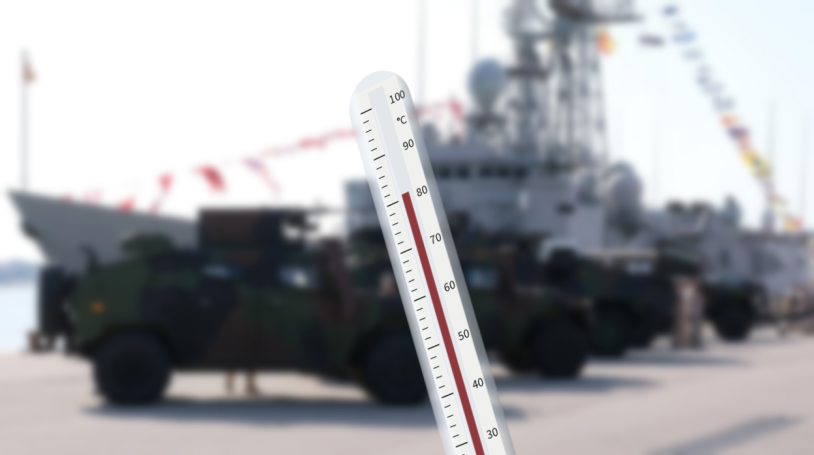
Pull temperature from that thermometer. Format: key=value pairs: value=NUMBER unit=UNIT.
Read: value=81 unit=°C
